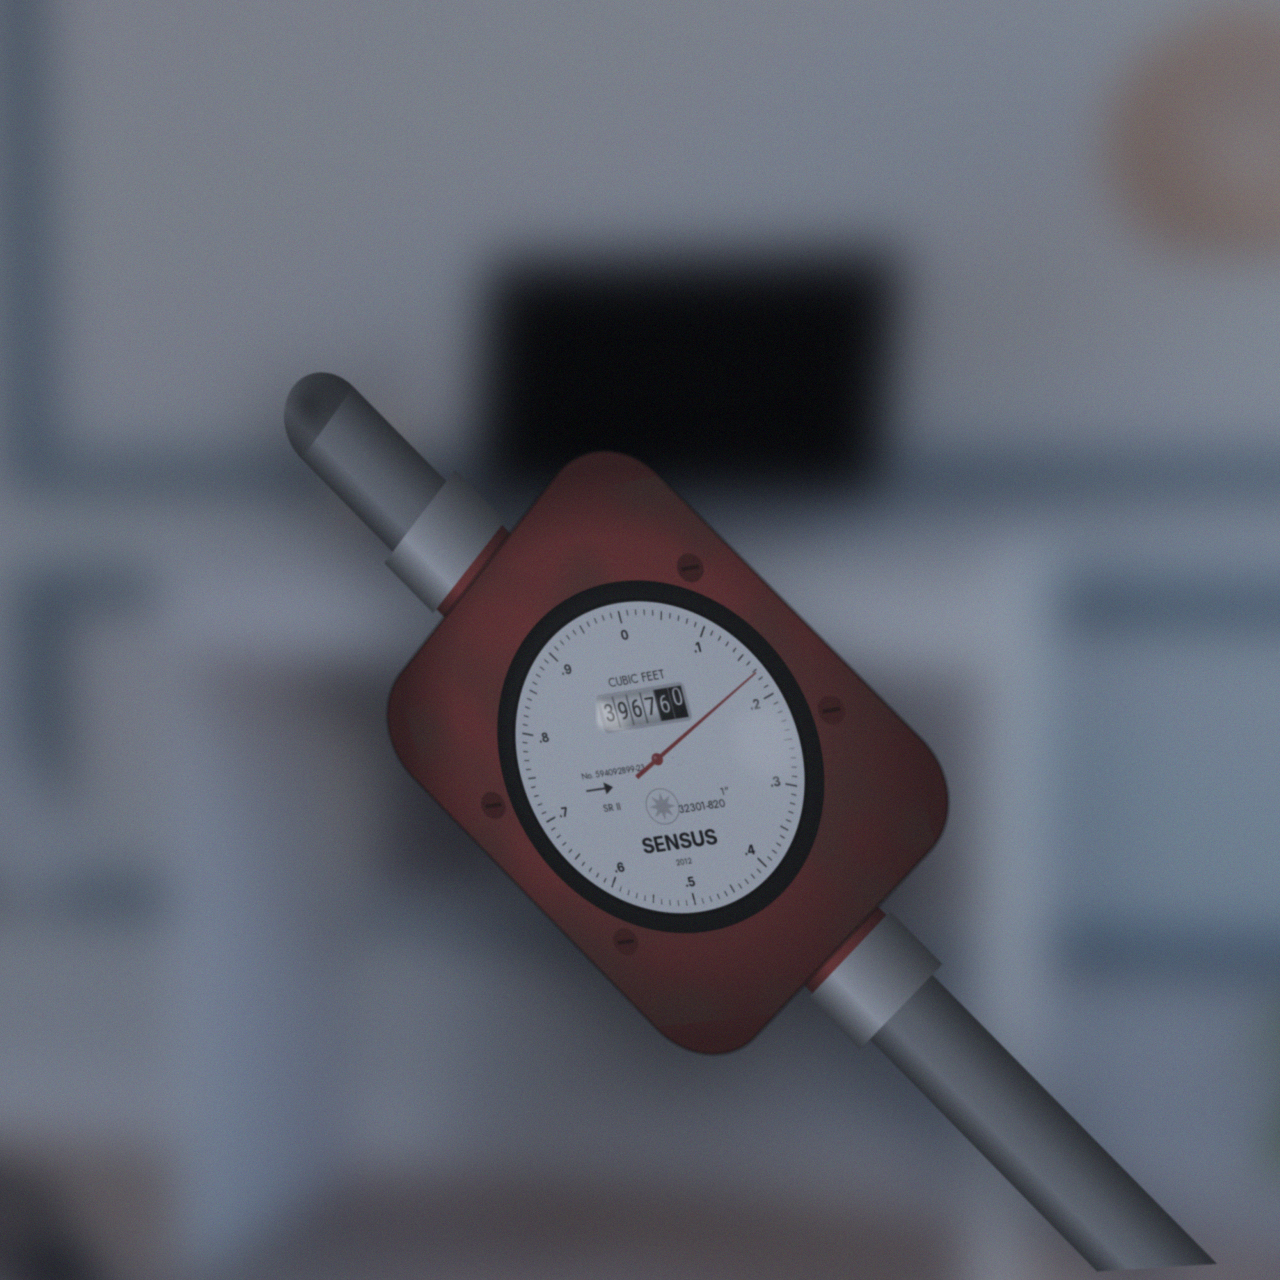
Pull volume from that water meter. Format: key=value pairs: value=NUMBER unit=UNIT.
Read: value=396760.17 unit=ft³
